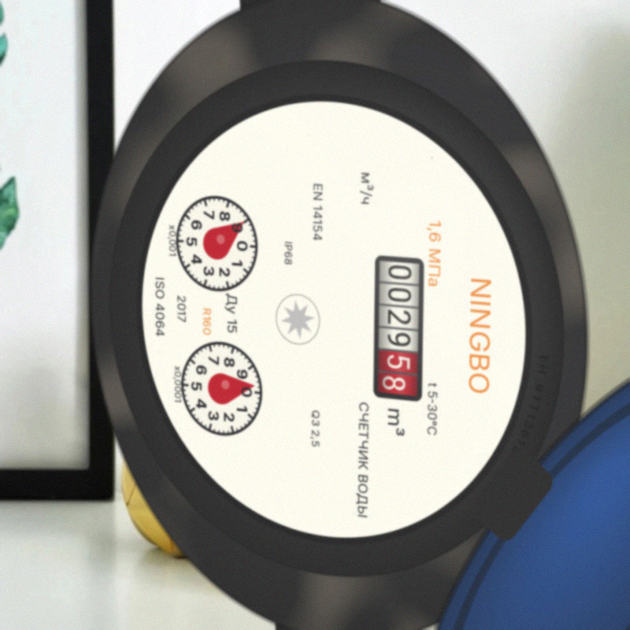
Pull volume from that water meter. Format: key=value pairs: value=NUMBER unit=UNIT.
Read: value=29.5789 unit=m³
